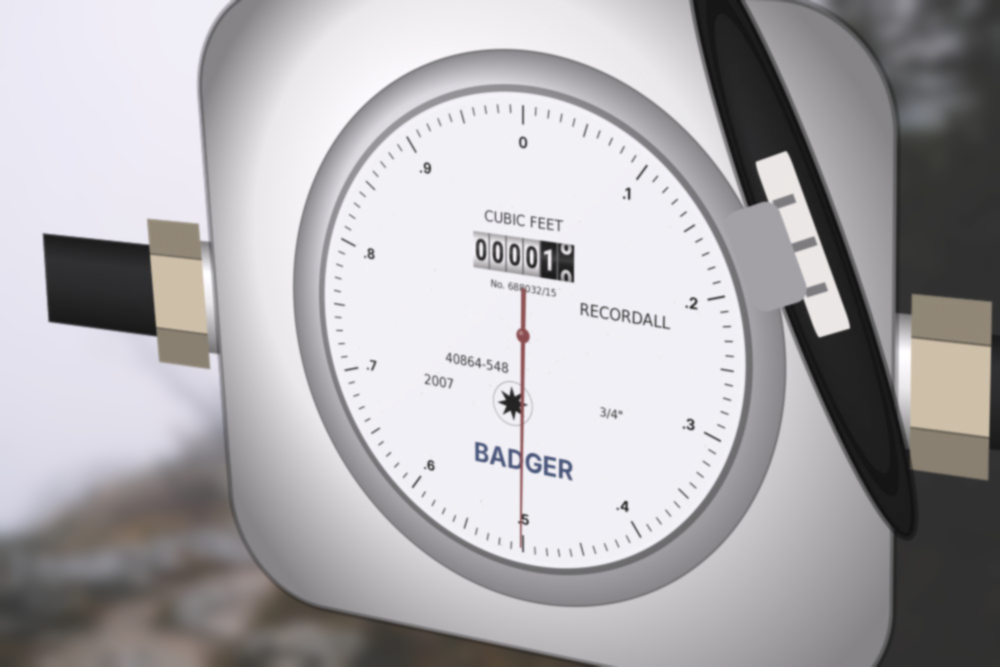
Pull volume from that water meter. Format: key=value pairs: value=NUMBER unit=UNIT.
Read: value=18.50 unit=ft³
